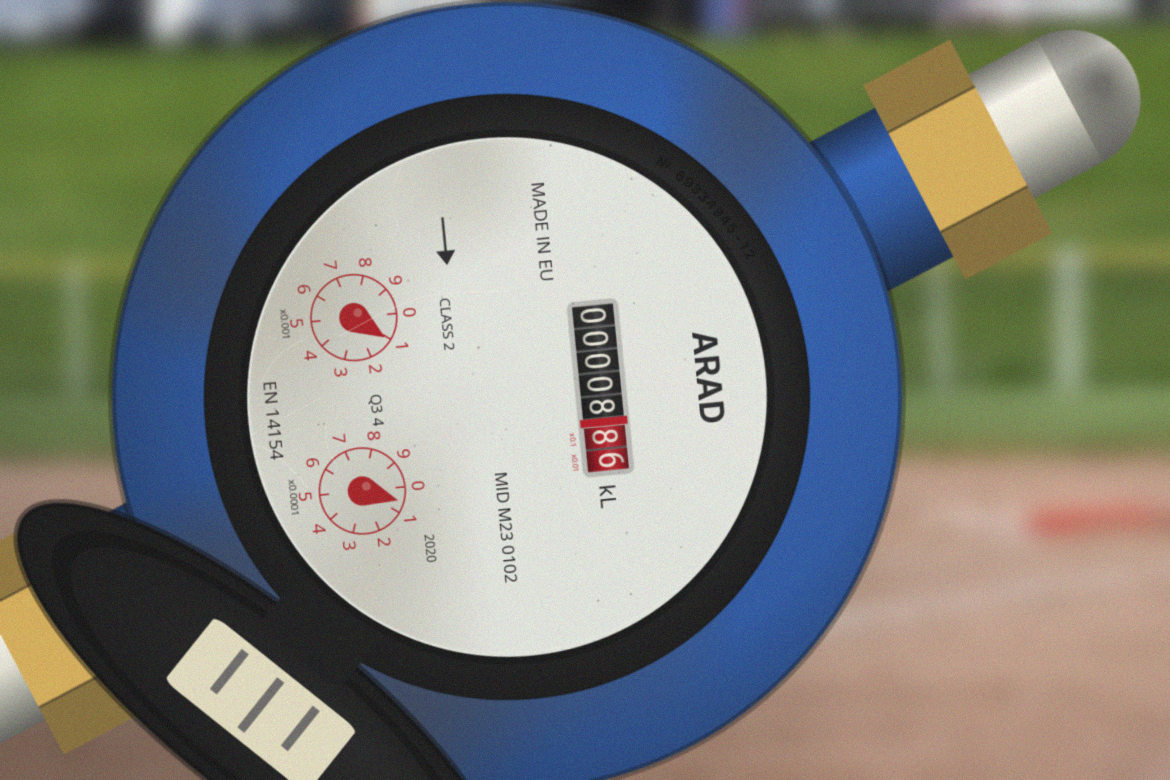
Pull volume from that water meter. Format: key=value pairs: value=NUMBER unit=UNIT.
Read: value=8.8610 unit=kL
